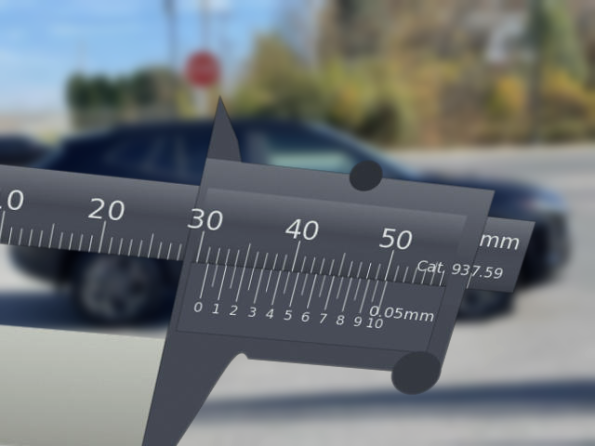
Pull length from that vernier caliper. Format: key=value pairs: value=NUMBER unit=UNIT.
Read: value=31.2 unit=mm
